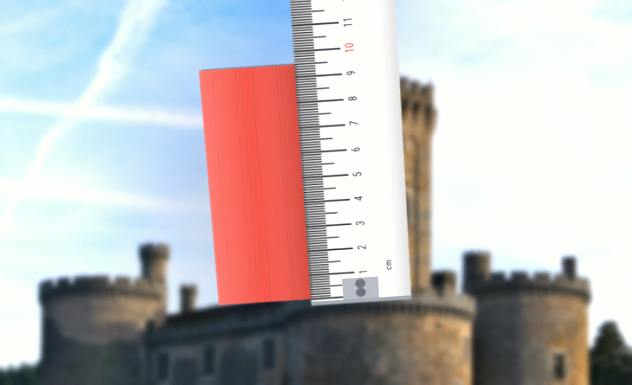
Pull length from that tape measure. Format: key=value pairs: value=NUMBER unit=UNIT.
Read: value=9.5 unit=cm
